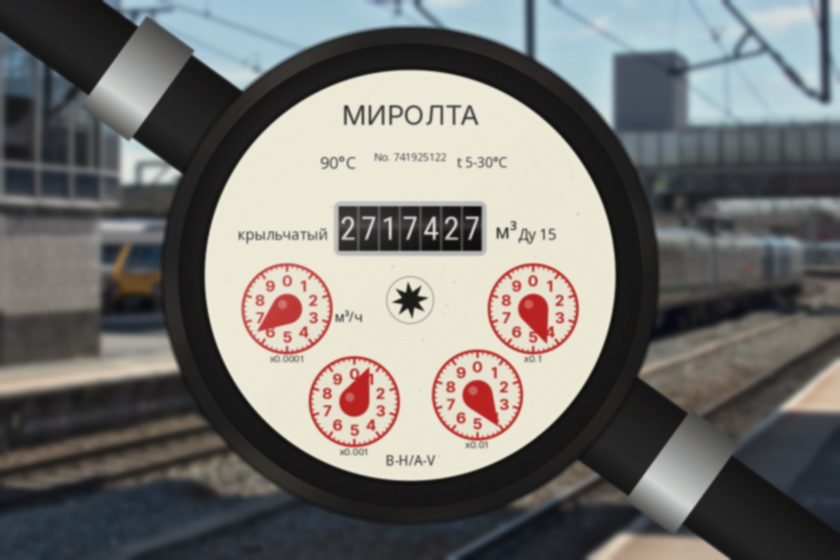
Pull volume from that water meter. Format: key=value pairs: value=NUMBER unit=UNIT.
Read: value=2717427.4406 unit=m³
